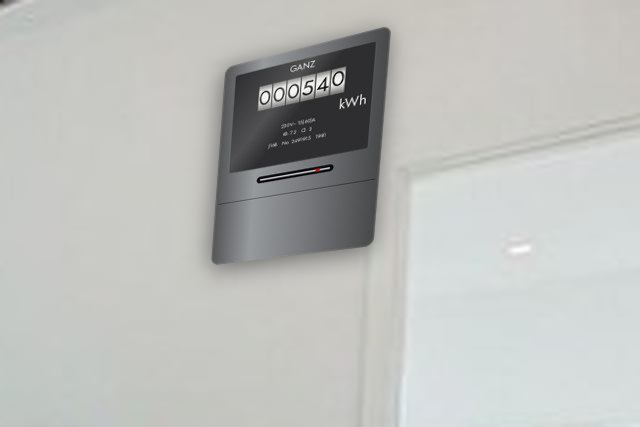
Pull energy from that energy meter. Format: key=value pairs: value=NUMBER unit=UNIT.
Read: value=540 unit=kWh
